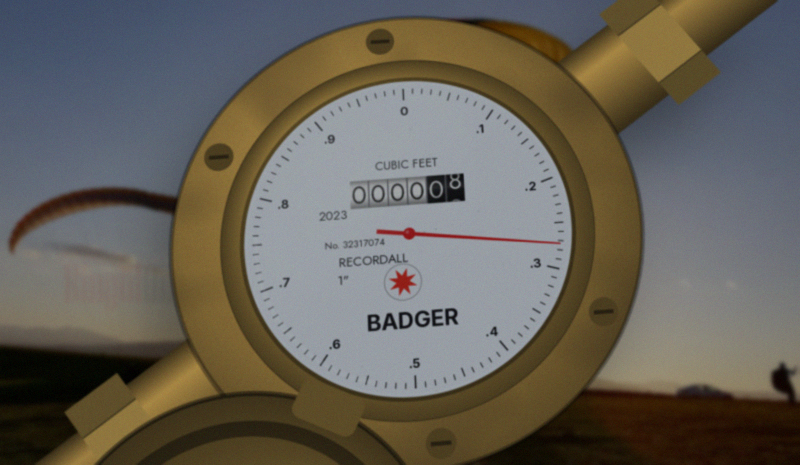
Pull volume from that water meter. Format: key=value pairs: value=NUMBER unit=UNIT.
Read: value=8.27 unit=ft³
